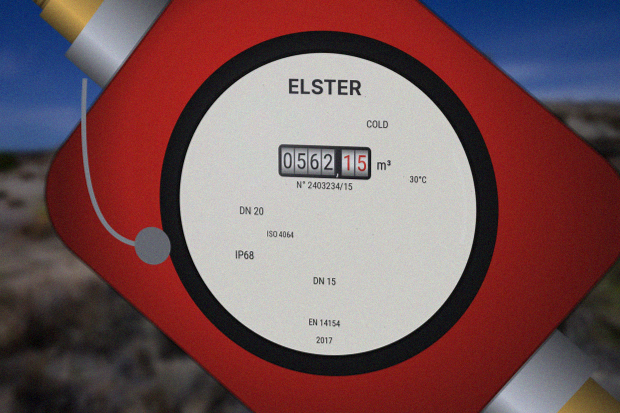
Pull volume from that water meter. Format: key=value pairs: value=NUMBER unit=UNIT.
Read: value=562.15 unit=m³
